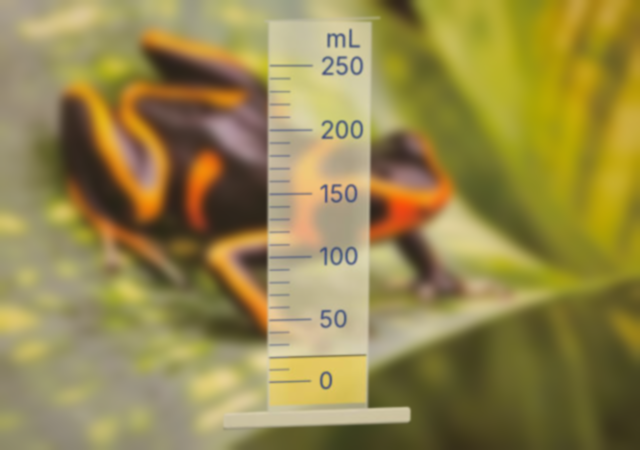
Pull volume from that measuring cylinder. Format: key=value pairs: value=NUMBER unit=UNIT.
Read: value=20 unit=mL
